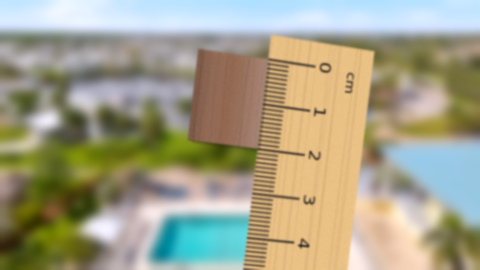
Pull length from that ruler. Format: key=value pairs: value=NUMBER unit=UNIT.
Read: value=2 unit=cm
